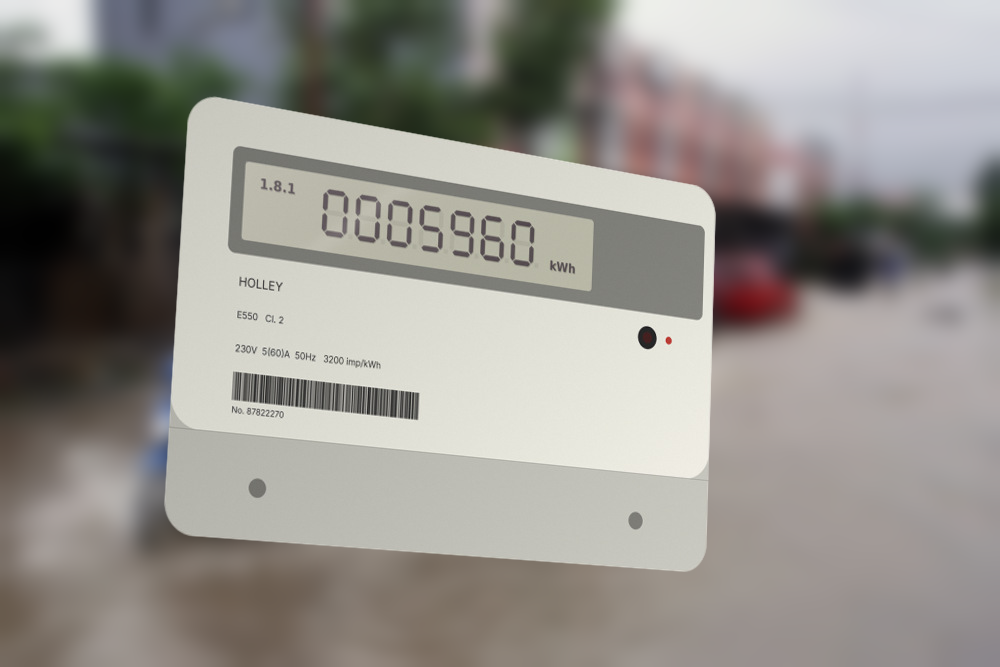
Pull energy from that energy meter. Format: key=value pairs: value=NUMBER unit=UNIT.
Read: value=5960 unit=kWh
